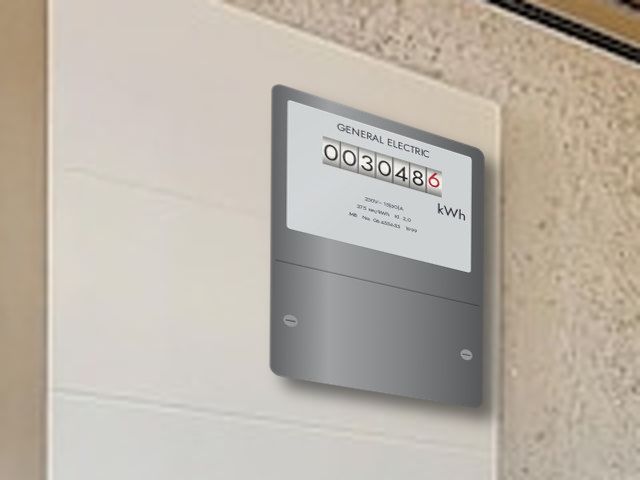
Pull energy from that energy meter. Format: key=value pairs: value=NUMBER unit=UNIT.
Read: value=3048.6 unit=kWh
